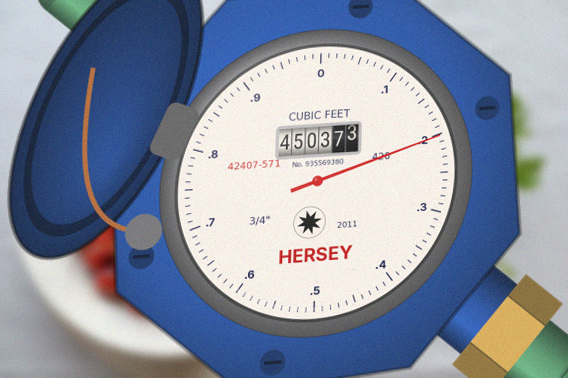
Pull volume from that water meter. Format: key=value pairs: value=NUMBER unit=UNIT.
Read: value=450373.20 unit=ft³
